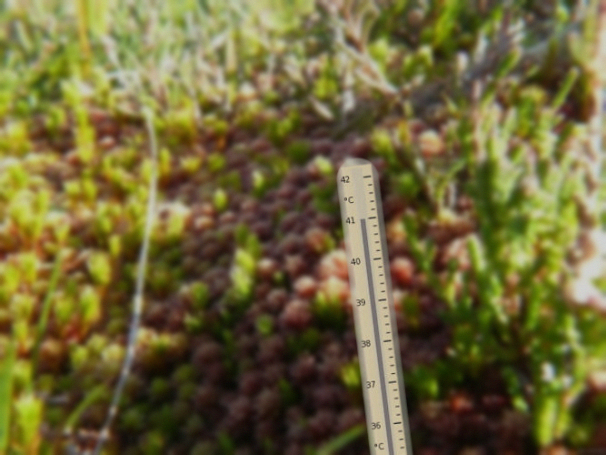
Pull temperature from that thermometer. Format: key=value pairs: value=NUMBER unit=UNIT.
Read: value=41 unit=°C
